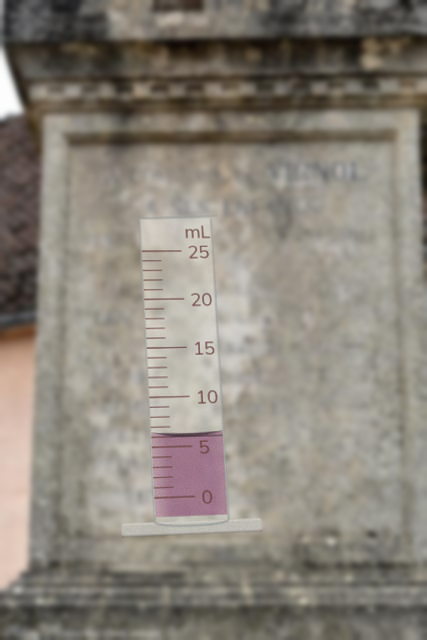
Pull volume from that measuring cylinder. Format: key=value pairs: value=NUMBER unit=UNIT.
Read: value=6 unit=mL
